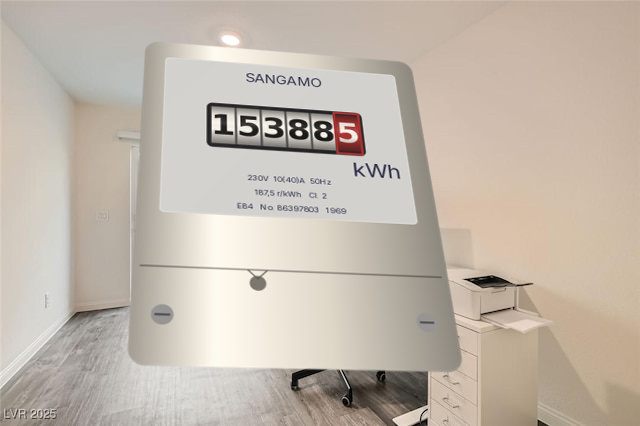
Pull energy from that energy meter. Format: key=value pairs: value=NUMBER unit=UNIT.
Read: value=15388.5 unit=kWh
